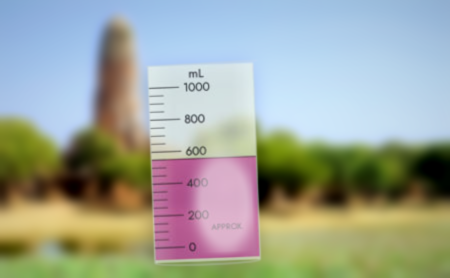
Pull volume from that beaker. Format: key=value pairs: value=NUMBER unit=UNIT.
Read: value=550 unit=mL
